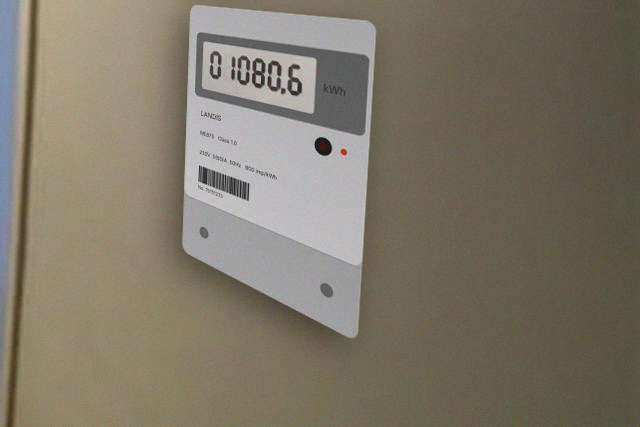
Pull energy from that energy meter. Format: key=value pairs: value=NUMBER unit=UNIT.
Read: value=1080.6 unit=kWh
